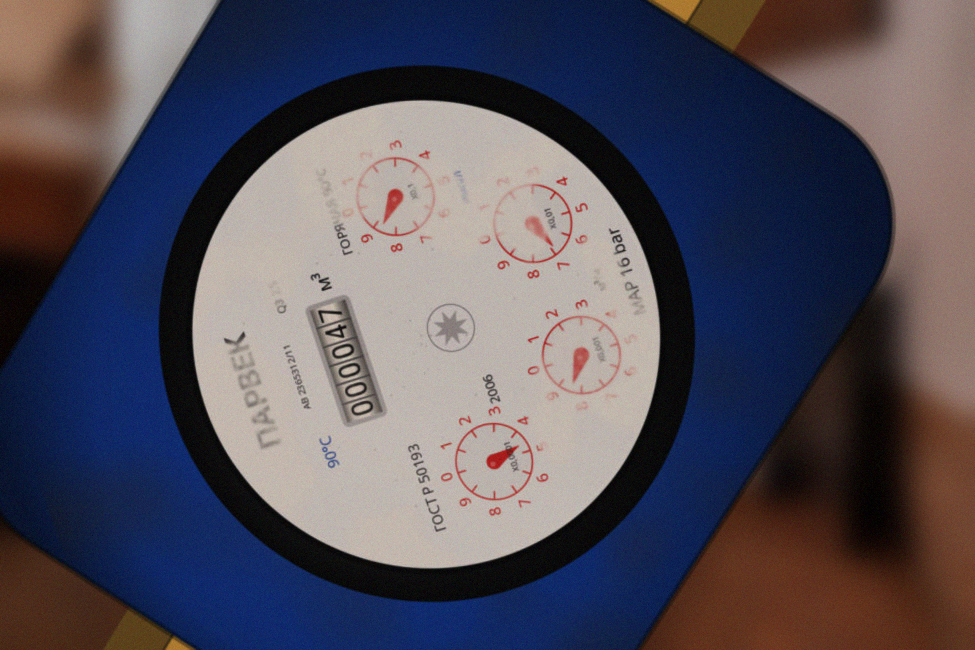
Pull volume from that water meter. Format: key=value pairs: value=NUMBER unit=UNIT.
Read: value=47.8684 unit=m³
